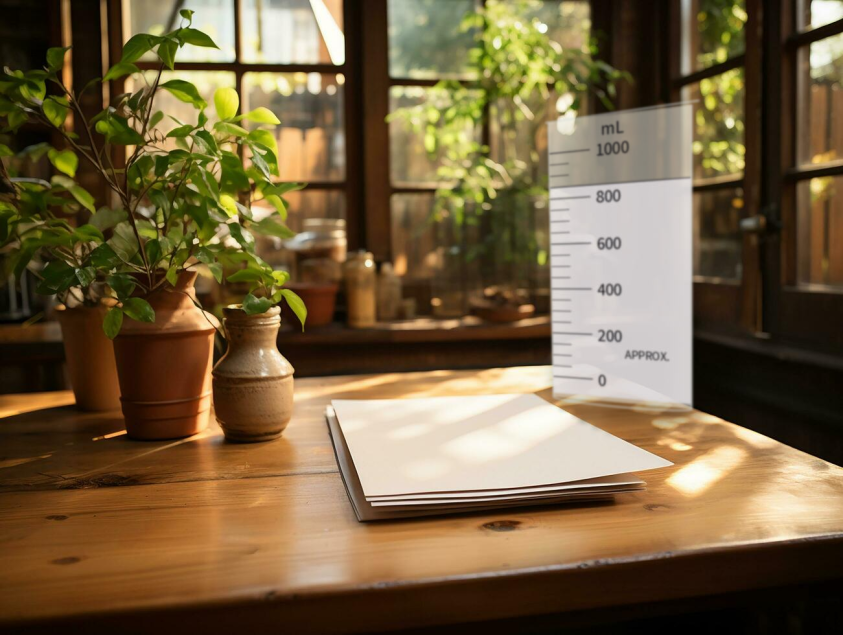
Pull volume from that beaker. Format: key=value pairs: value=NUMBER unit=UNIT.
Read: value=850 unit=mL
